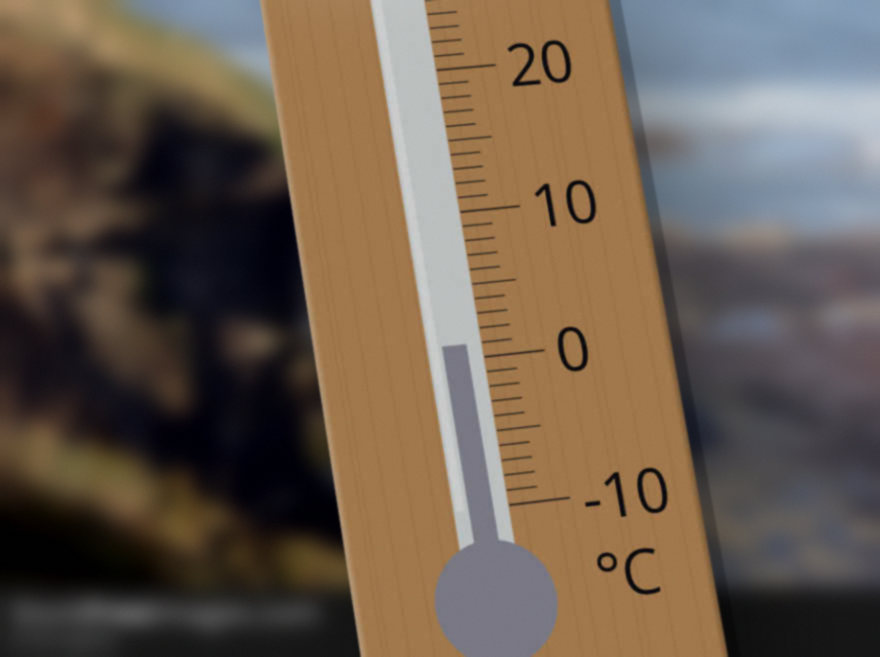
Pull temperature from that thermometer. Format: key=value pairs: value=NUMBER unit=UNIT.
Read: value=1 unit=°C
